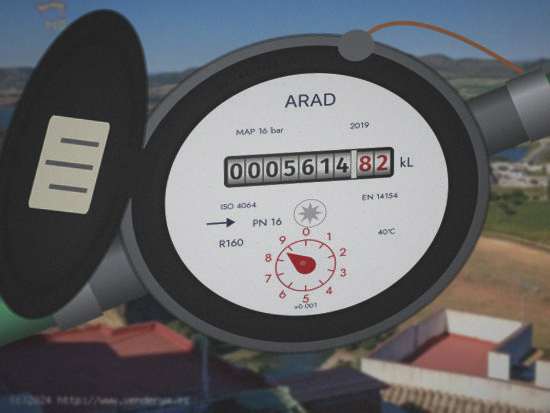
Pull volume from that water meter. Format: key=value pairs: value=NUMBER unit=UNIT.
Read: value=5614.828 unit=kL
